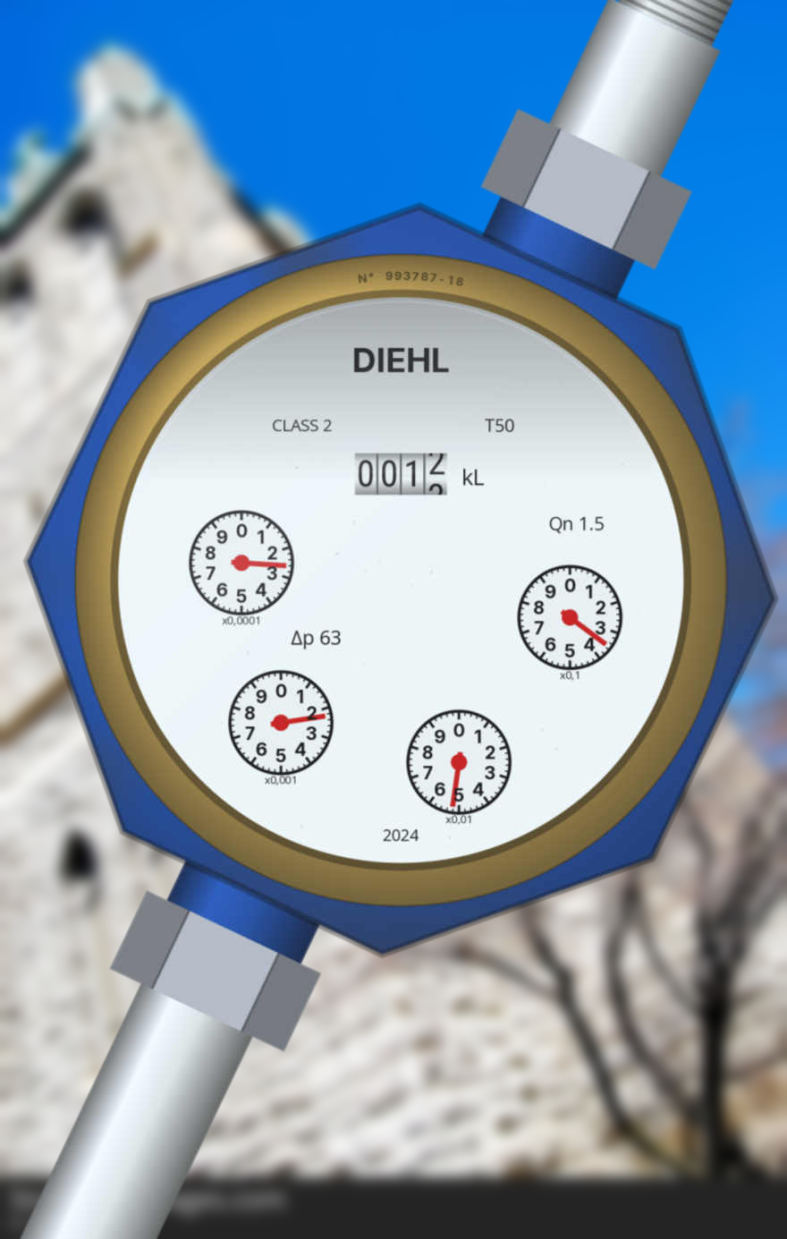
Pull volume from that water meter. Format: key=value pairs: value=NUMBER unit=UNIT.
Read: value=12.3522 unit=kL
